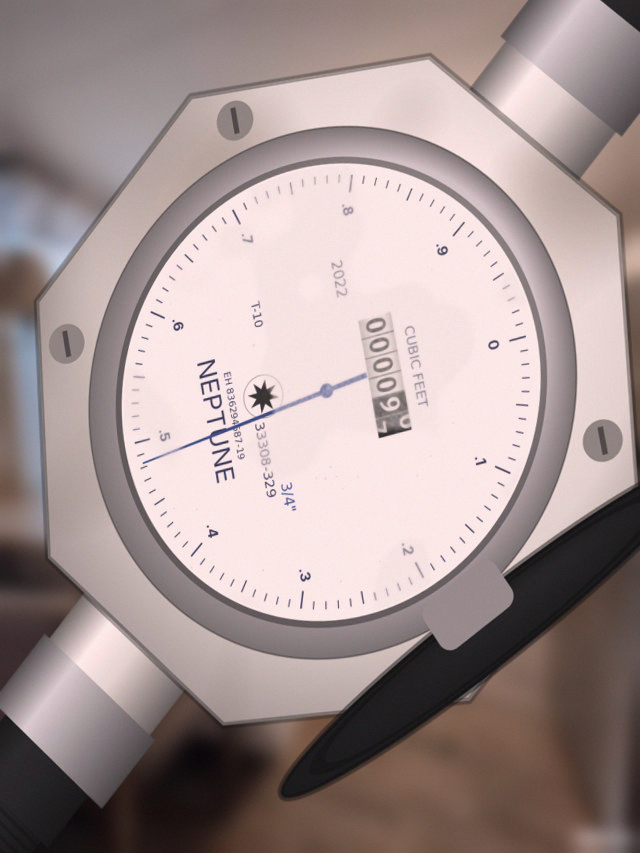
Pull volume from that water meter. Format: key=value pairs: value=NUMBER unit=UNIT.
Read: value=96.48 unit=ft³
